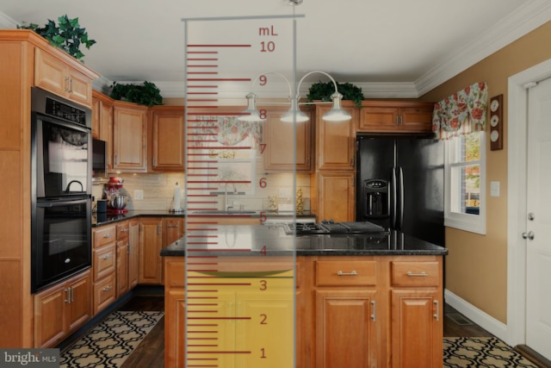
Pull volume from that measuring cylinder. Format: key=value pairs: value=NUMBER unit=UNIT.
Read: value=3.2 unit=mL
